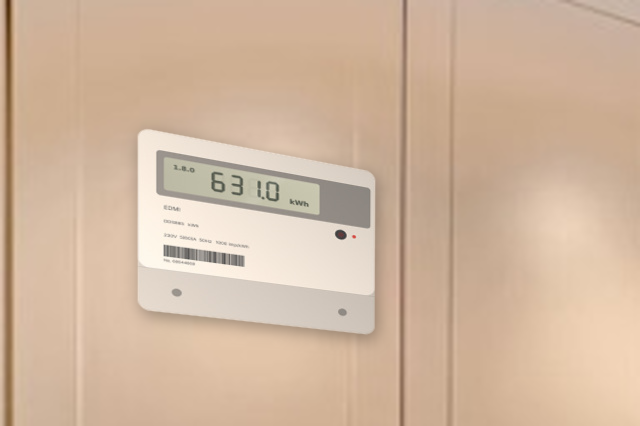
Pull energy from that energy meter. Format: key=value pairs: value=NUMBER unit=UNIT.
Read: value=631.0 unit=kWh
